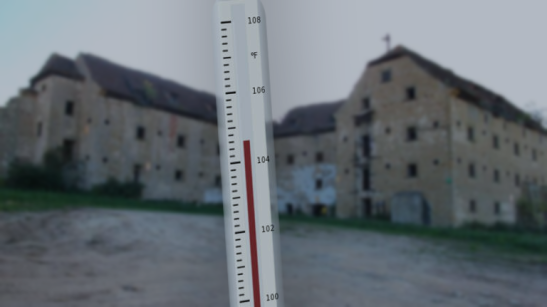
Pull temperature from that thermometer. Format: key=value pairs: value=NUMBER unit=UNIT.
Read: value=104.6 unit=°F
